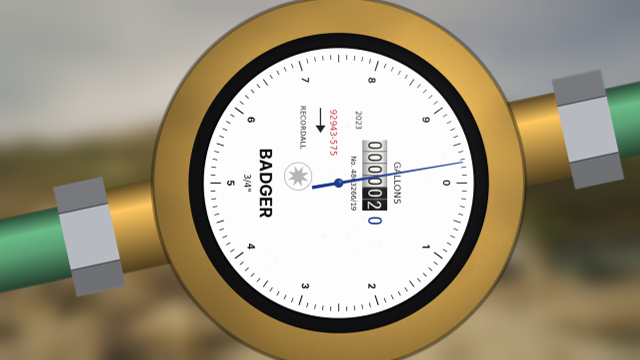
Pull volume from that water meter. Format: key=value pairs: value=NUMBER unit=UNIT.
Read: value=19.7 unit=gal
